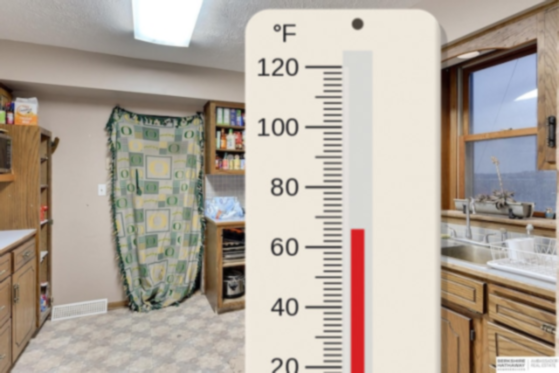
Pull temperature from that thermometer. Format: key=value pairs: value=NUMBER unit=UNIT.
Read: value=66 unit=°F
